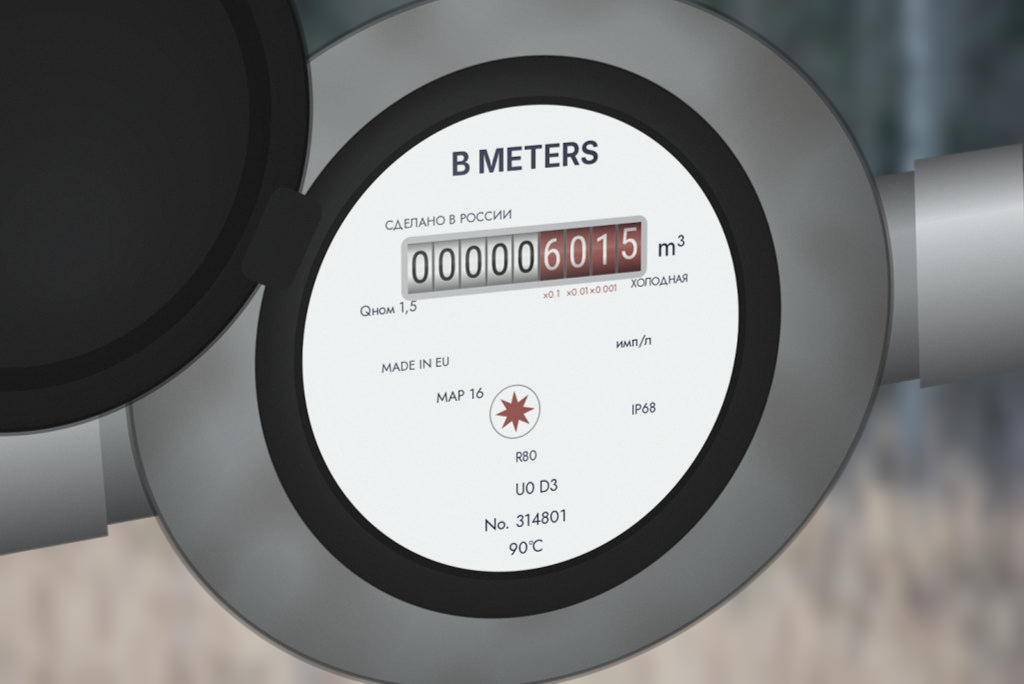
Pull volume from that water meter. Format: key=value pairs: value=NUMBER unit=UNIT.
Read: value=0.6015 unit=m³
